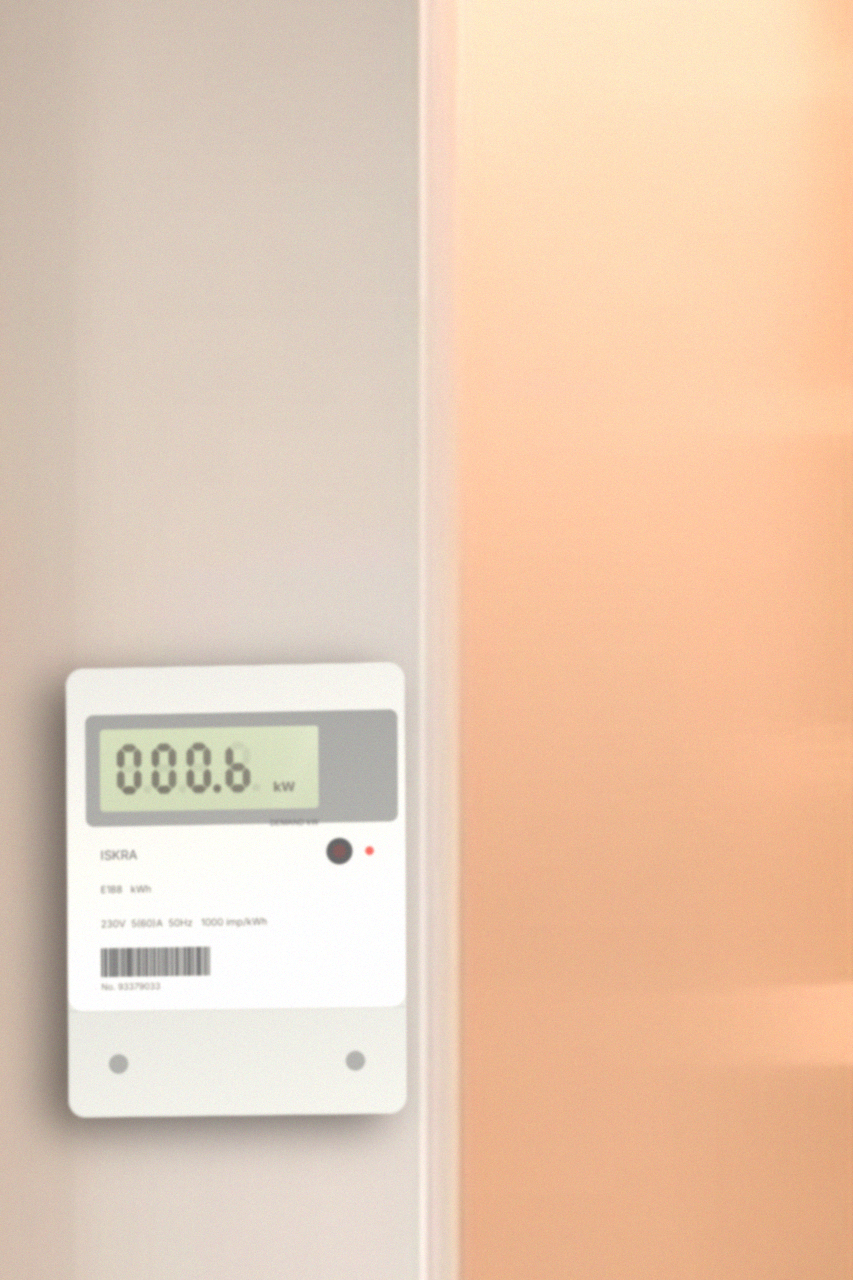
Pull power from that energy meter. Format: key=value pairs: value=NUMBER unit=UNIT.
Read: value=0.6 unit=kW
